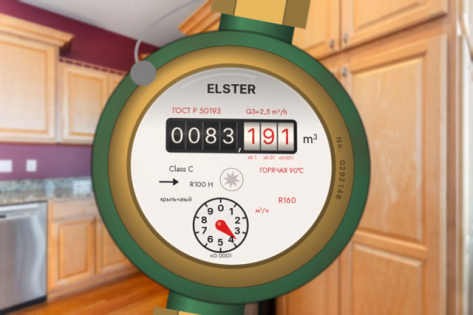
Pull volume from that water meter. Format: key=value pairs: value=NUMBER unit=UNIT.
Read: value=83.1913 unit=m³
